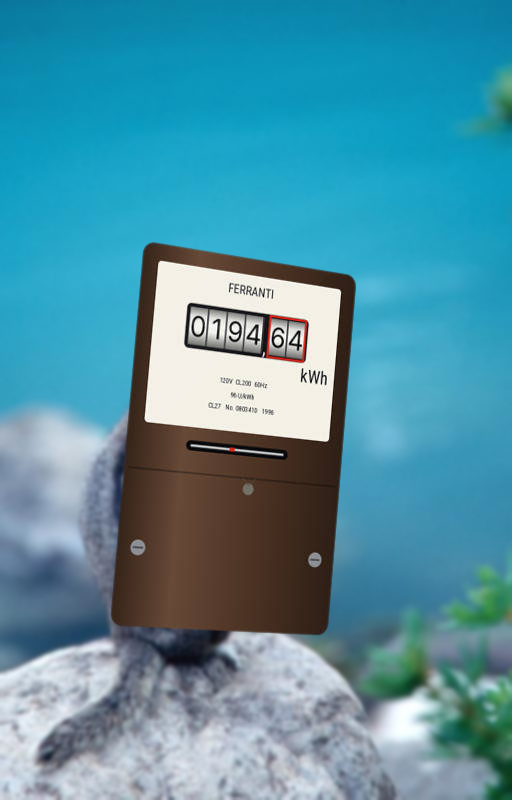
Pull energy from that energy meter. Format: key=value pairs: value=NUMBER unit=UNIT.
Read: value=194.64 unit=kWh
